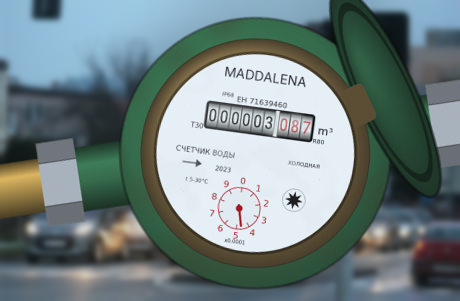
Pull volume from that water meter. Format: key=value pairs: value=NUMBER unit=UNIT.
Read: value=3.0874 unit=m³
